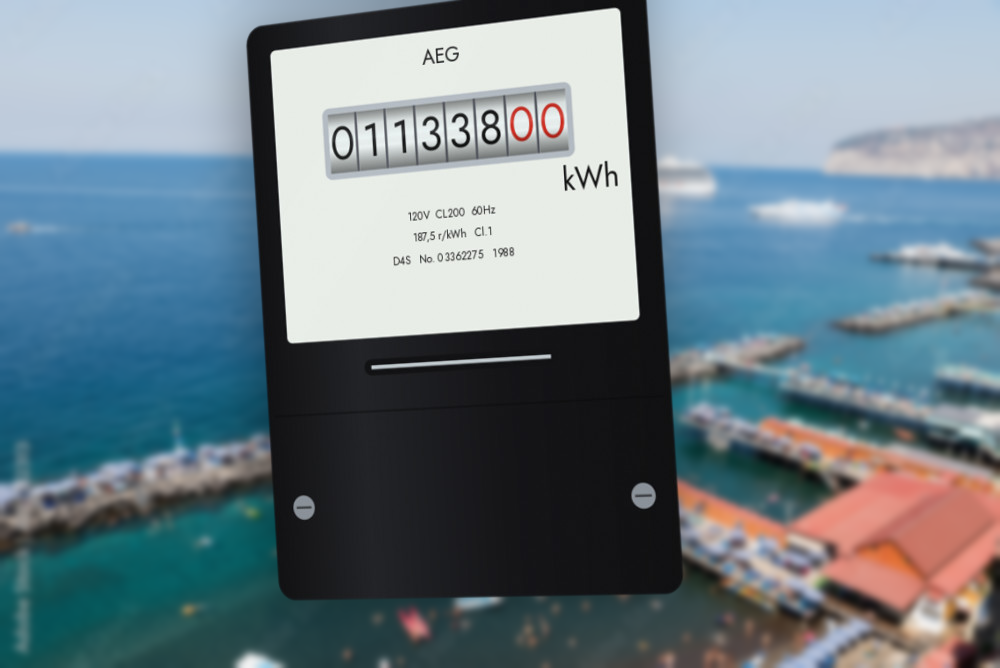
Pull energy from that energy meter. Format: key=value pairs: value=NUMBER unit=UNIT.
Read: value=11338.00 unit=kWh
